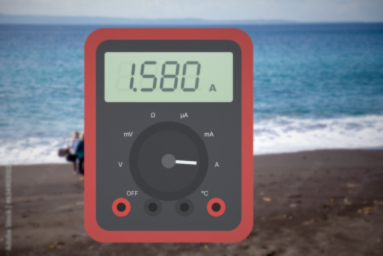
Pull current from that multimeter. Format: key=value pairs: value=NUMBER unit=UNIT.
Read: value=1.580 unit=A
